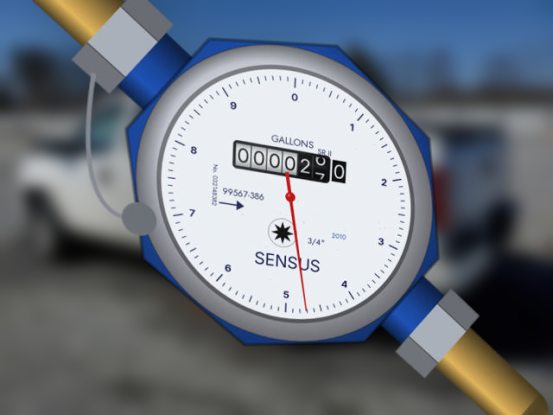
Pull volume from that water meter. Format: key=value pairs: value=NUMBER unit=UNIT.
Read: value=264.7 unit=gal
